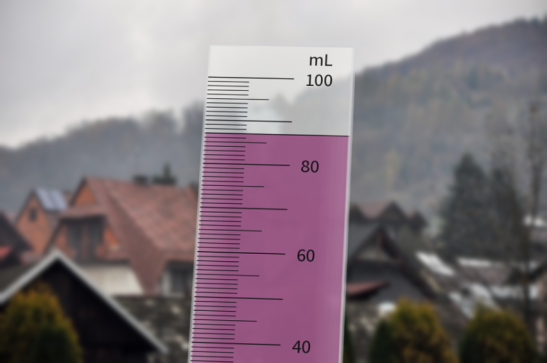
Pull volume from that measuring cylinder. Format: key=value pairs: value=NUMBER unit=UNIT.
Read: value=87 unit=mL
